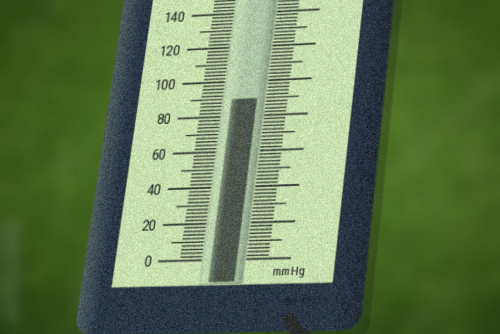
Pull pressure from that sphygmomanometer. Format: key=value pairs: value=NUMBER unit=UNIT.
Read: value=90 unit=mmHg
